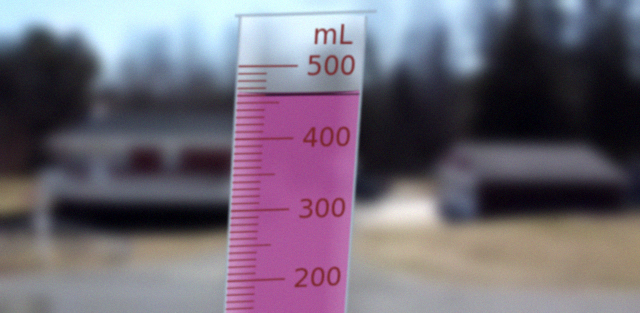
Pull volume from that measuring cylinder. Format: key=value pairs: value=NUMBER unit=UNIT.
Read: value=460 unit=mL
